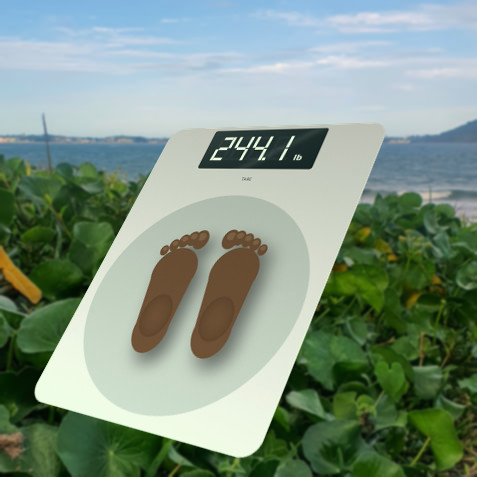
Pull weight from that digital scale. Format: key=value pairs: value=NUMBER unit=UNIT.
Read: value=244.1 unit=lb
